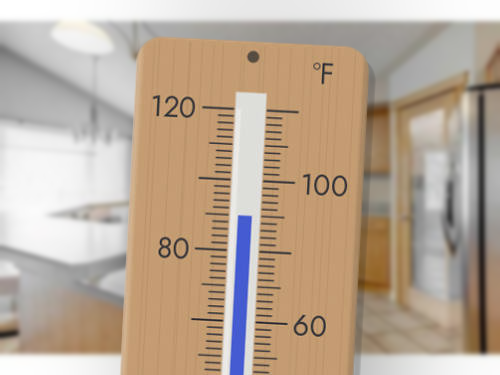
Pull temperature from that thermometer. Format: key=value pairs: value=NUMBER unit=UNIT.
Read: value=90 unit=°F
